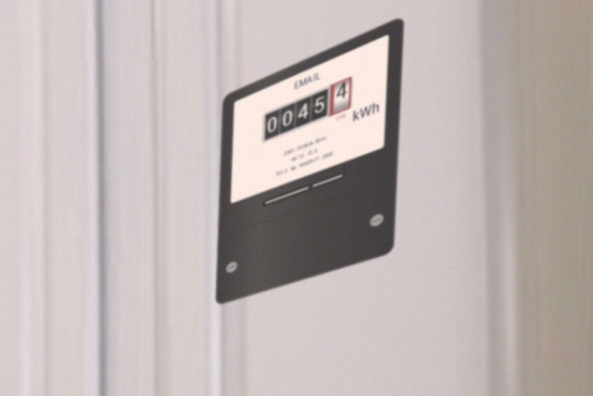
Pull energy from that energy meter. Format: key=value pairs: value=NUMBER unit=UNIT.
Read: value=45.4 unit=kWh
